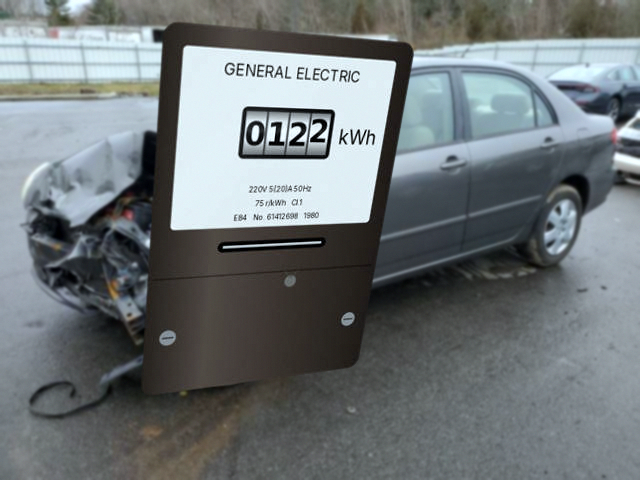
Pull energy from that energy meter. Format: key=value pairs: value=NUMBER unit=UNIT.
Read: value=122 unit=kWh
